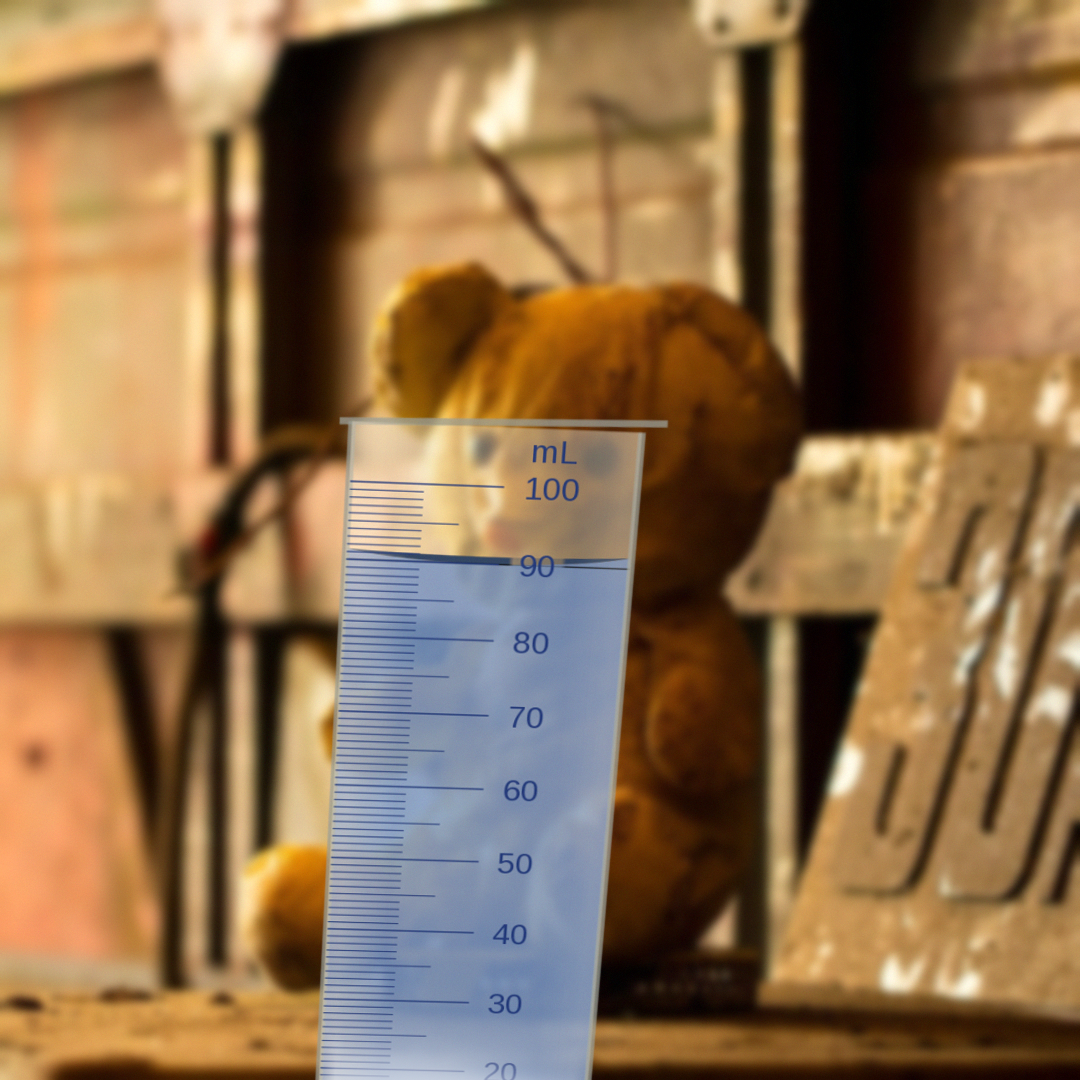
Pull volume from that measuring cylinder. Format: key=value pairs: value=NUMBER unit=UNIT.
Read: value=90 unit=mL
